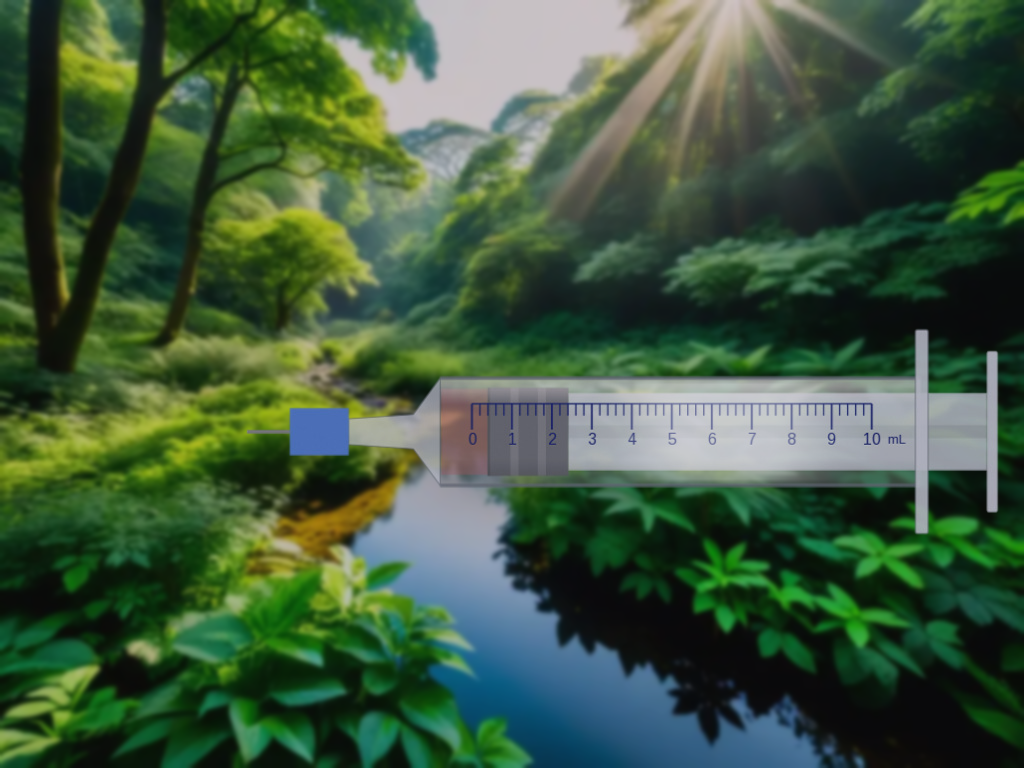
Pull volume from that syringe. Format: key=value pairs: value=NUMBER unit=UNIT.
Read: value=0.4 unit=mL
